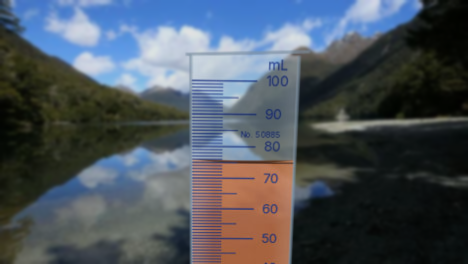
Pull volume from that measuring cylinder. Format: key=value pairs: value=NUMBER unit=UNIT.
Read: value=75 unit=mL
